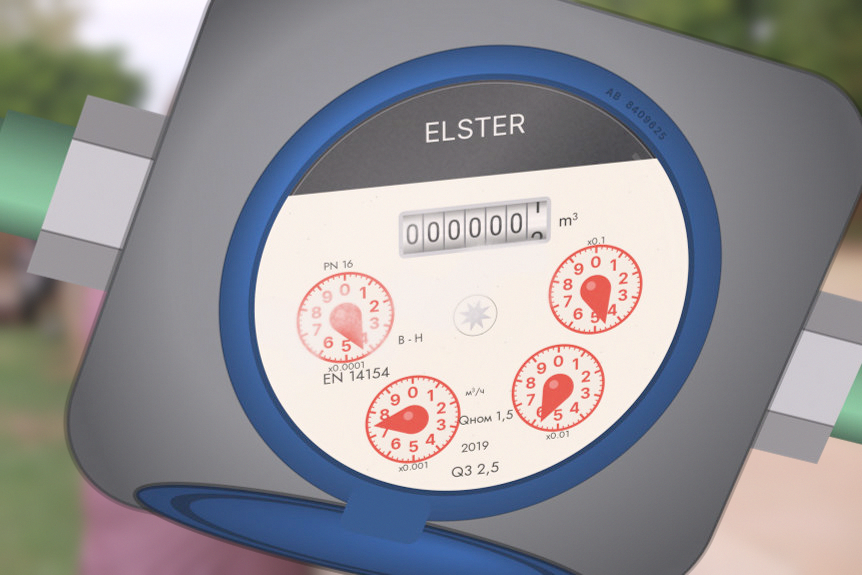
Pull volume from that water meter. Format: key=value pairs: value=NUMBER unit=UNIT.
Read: value=1.4574 unit=m³
